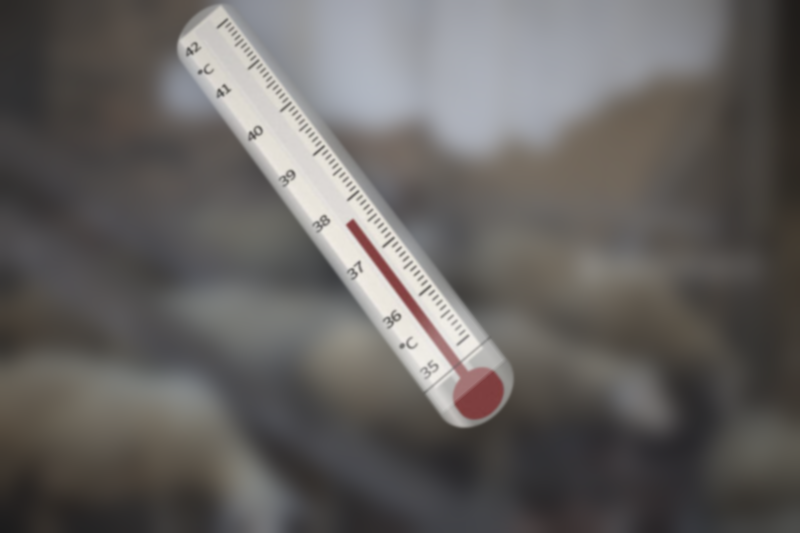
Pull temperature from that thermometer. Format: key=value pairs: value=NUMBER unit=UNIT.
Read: value=37.7 unit=°C
